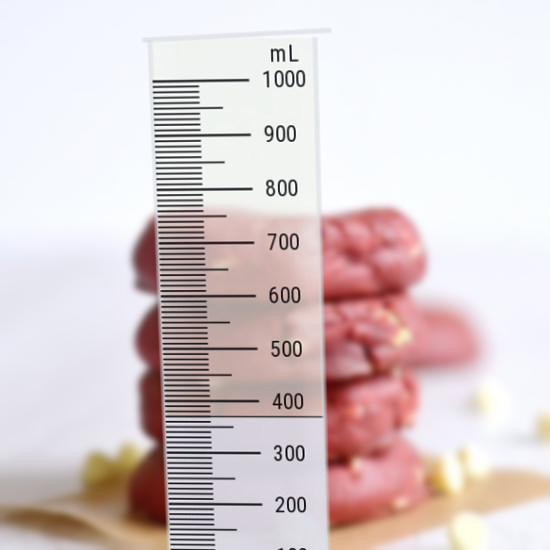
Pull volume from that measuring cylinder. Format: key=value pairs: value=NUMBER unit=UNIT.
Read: value=370 unit=mL
